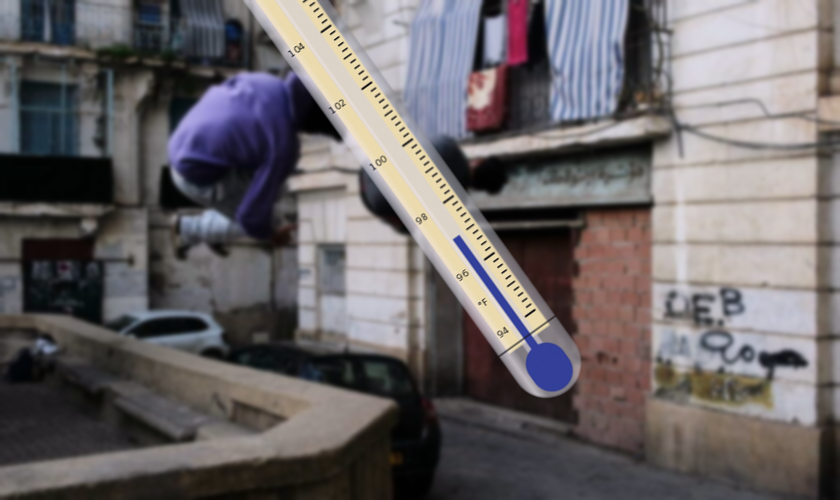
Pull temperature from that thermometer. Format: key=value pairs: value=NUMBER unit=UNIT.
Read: value=97 unit=°F
